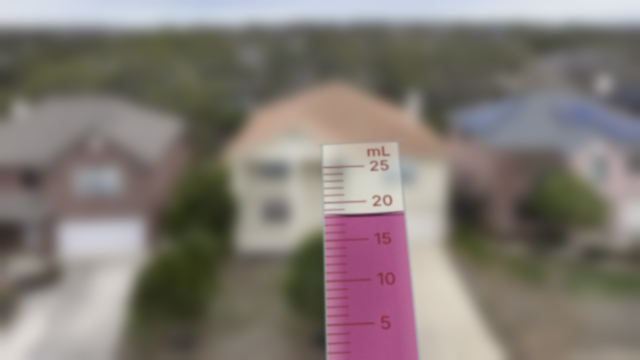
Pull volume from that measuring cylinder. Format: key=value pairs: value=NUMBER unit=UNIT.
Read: value=18 unit=mL
